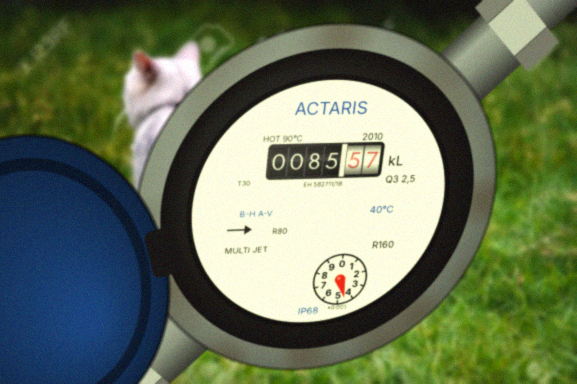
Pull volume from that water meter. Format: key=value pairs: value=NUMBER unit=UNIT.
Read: value=85.574 unit=kL
